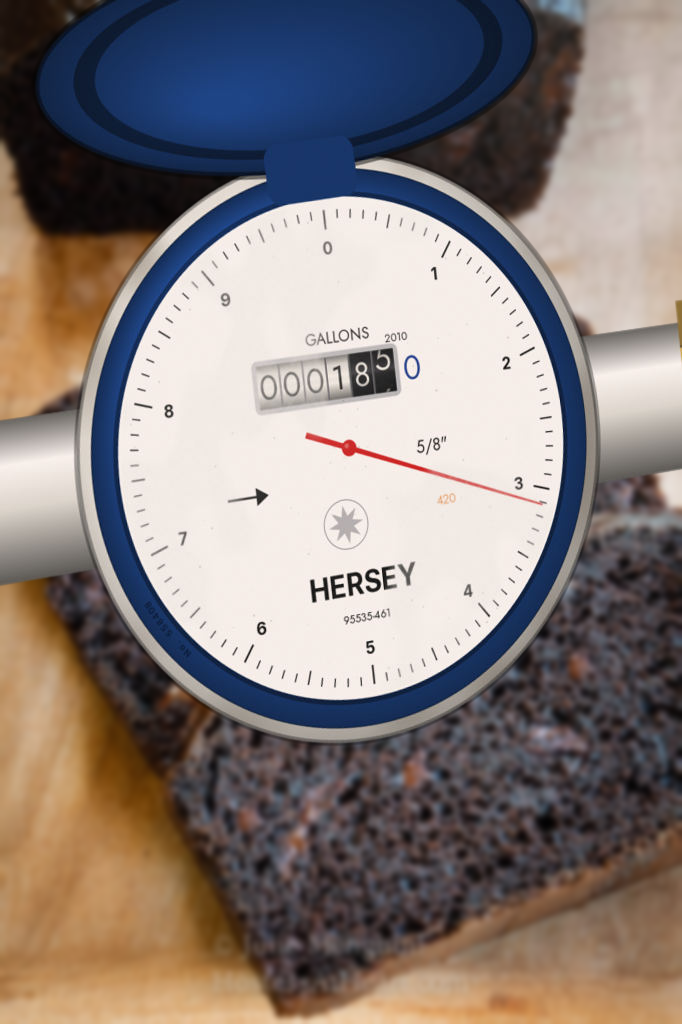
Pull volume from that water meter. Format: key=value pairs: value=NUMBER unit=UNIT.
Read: value=1853.1 unit=gal
